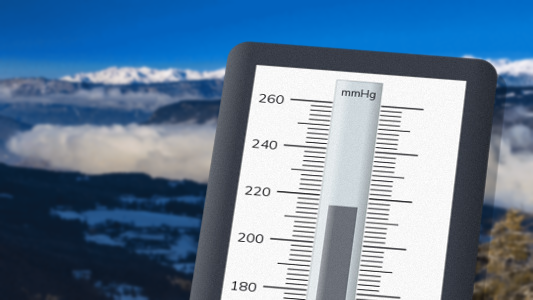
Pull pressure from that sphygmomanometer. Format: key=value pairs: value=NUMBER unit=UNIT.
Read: value=216 unit=mmHg
